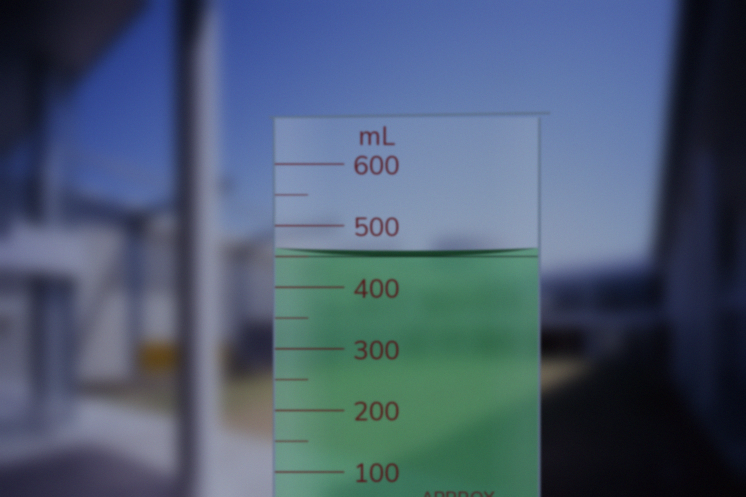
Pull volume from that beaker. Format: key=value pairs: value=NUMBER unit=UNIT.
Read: value=450 unit=mL
